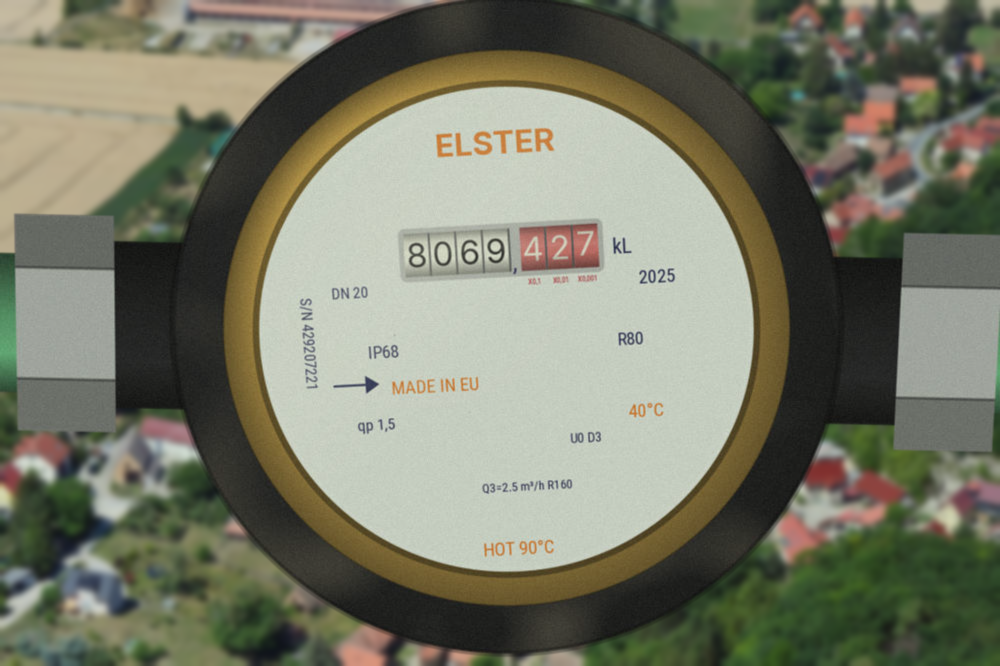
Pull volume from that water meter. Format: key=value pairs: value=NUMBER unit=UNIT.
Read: value=8069.427 unit=kL
